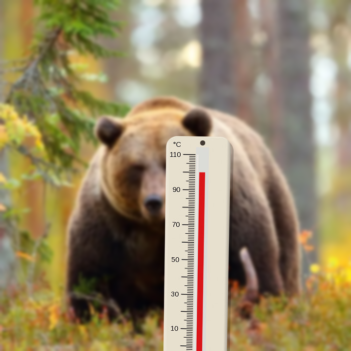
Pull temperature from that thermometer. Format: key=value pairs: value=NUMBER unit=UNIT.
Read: value=100 unit=°C
